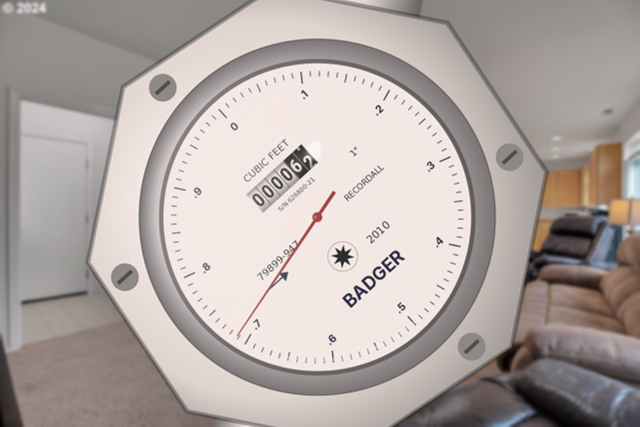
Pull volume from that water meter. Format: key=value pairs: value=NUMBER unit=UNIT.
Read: value=61.71 unit=ft³
